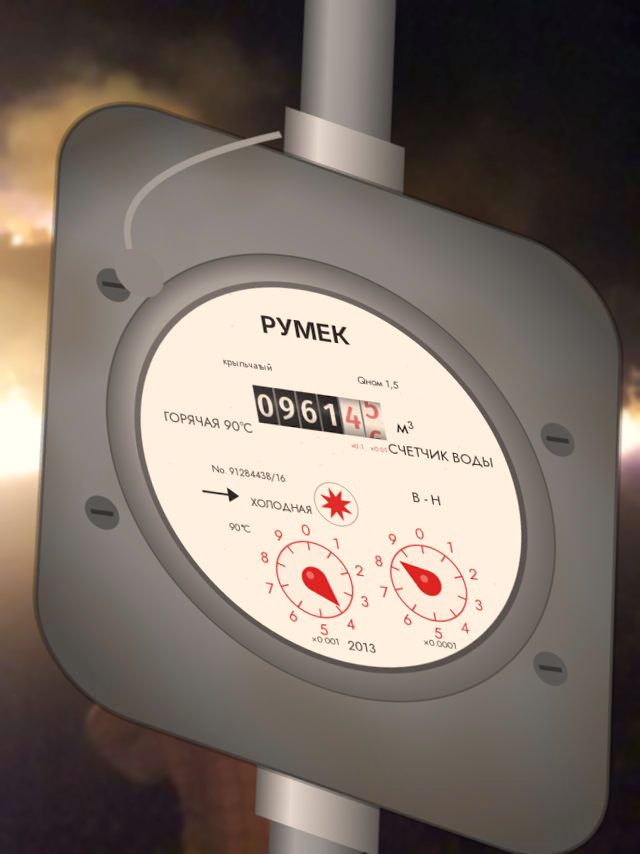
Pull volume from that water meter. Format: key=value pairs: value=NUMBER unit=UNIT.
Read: value=961.4538 unit=m³
